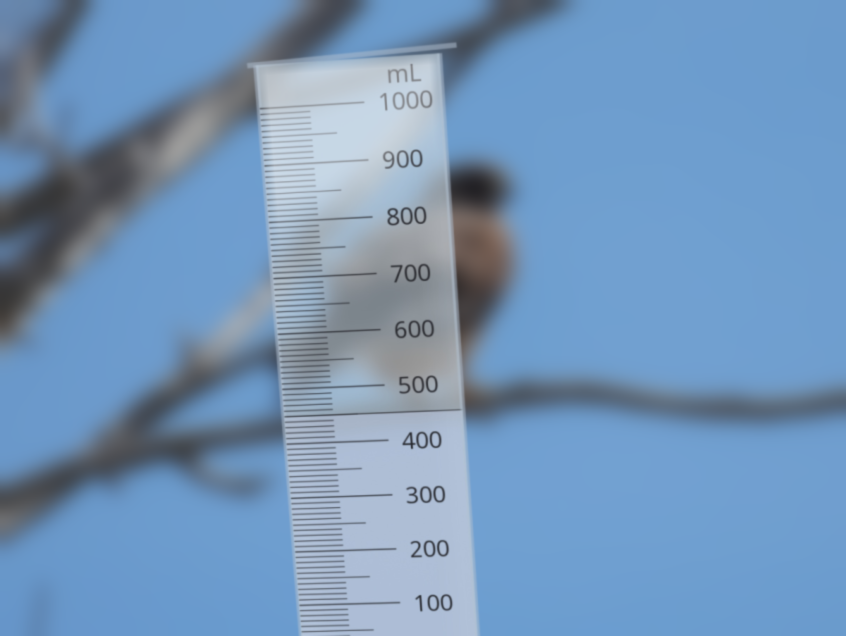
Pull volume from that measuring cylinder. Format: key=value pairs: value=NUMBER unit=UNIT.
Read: value=450 unit=mL
